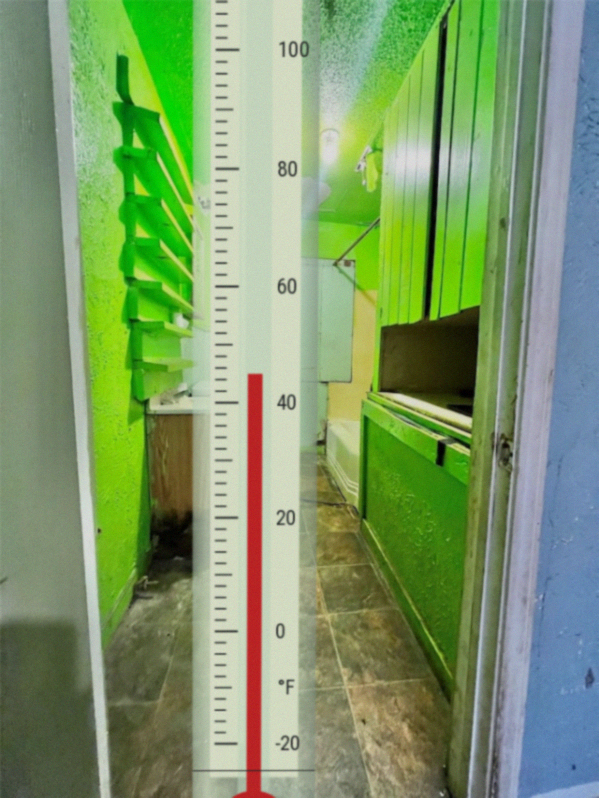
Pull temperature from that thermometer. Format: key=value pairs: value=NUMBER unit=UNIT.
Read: value=45 unit=°F
